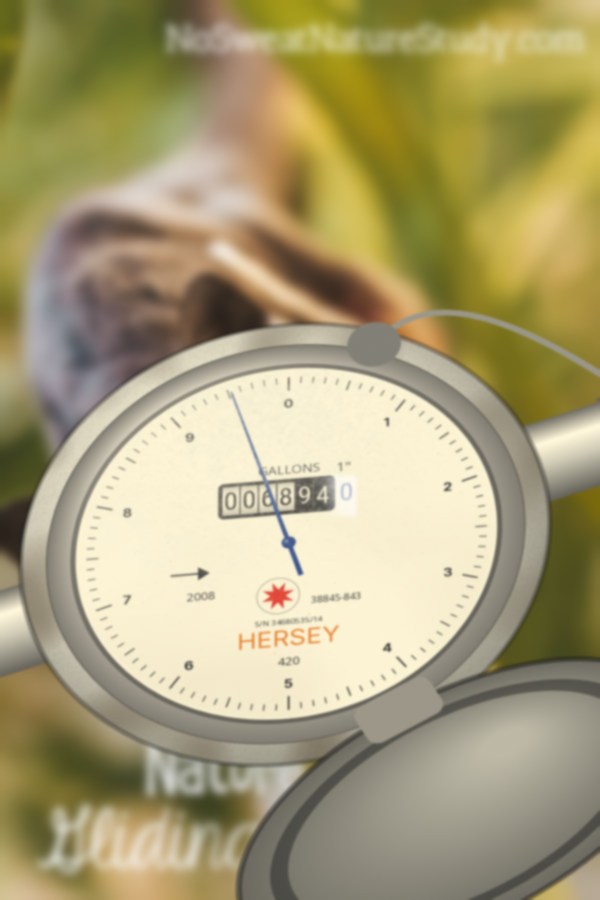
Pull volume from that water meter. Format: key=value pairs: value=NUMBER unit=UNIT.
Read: value=68939.5 unit=gal
